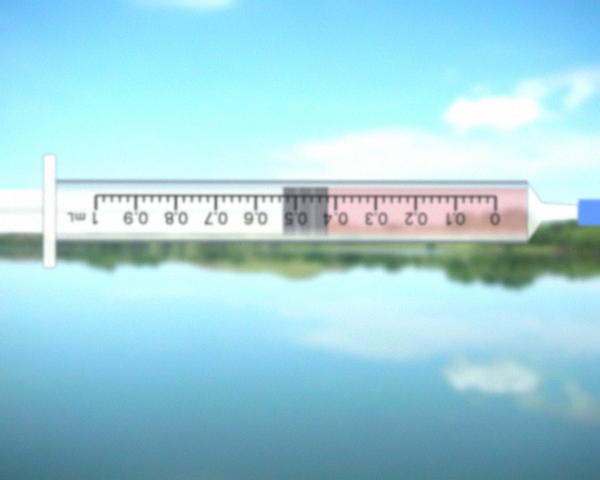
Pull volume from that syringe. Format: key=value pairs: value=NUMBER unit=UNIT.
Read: value=0.42 unit=mL
